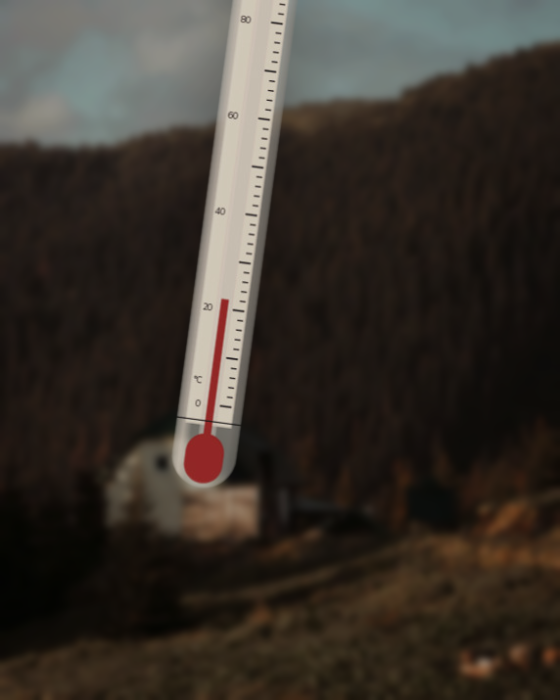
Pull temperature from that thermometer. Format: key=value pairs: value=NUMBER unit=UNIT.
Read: value=22 unit=°C
